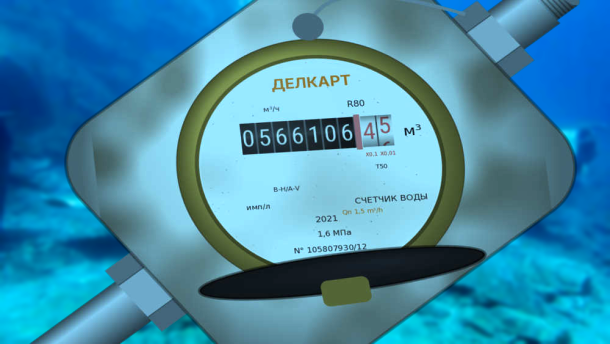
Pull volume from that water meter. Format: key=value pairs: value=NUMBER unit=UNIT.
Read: value=566106.45 unit=m³
